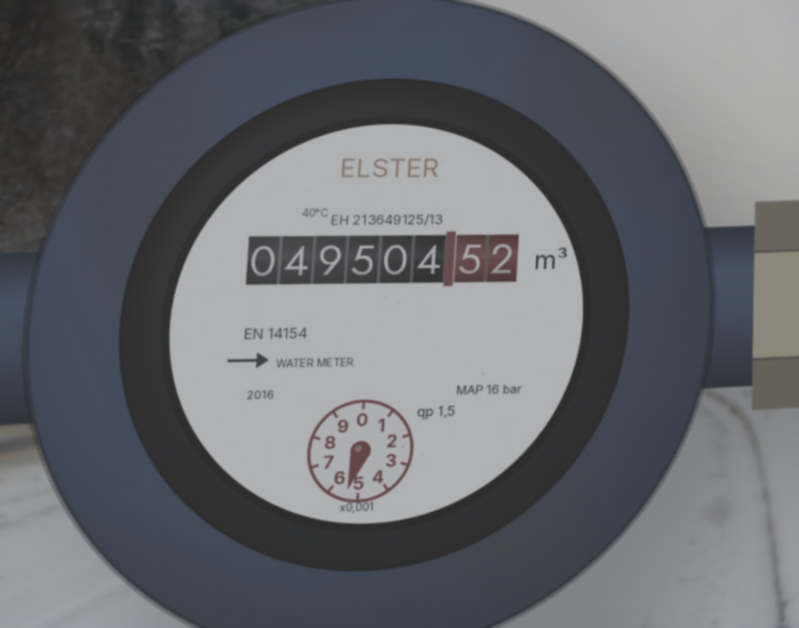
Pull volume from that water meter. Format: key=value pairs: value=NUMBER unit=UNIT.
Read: value=49504.525 unit=m³
